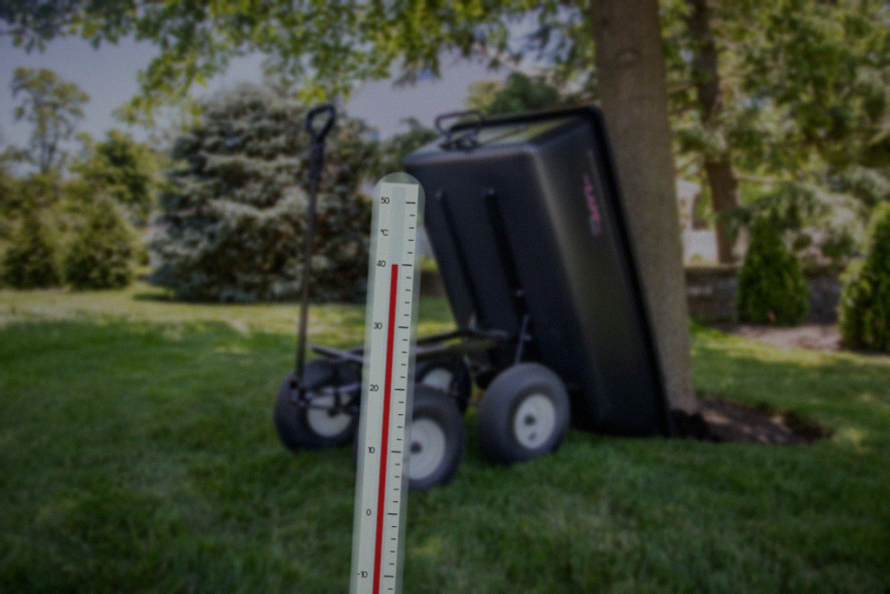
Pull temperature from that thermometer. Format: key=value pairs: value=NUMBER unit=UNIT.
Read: value=40 unit=°C
